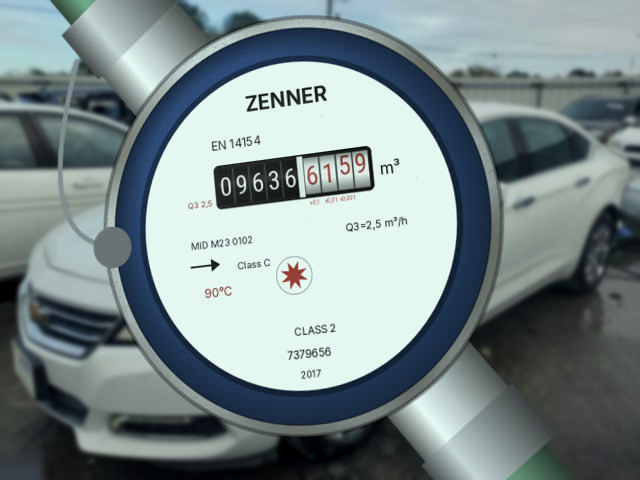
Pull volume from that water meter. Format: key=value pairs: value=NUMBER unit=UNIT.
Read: value=9636.6159 unit=m³
